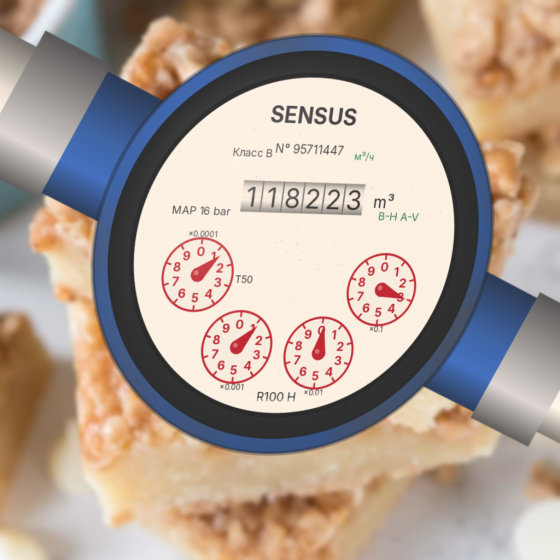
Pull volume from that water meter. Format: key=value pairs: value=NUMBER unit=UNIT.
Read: value=118223.3011 unit=m³
